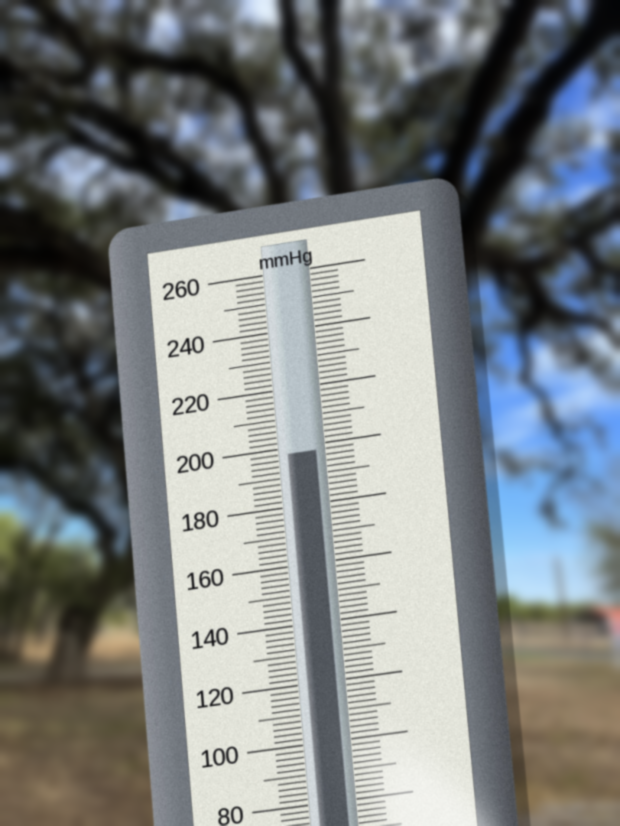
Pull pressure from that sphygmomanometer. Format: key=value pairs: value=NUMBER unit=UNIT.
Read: value=198 unit=mmHg
